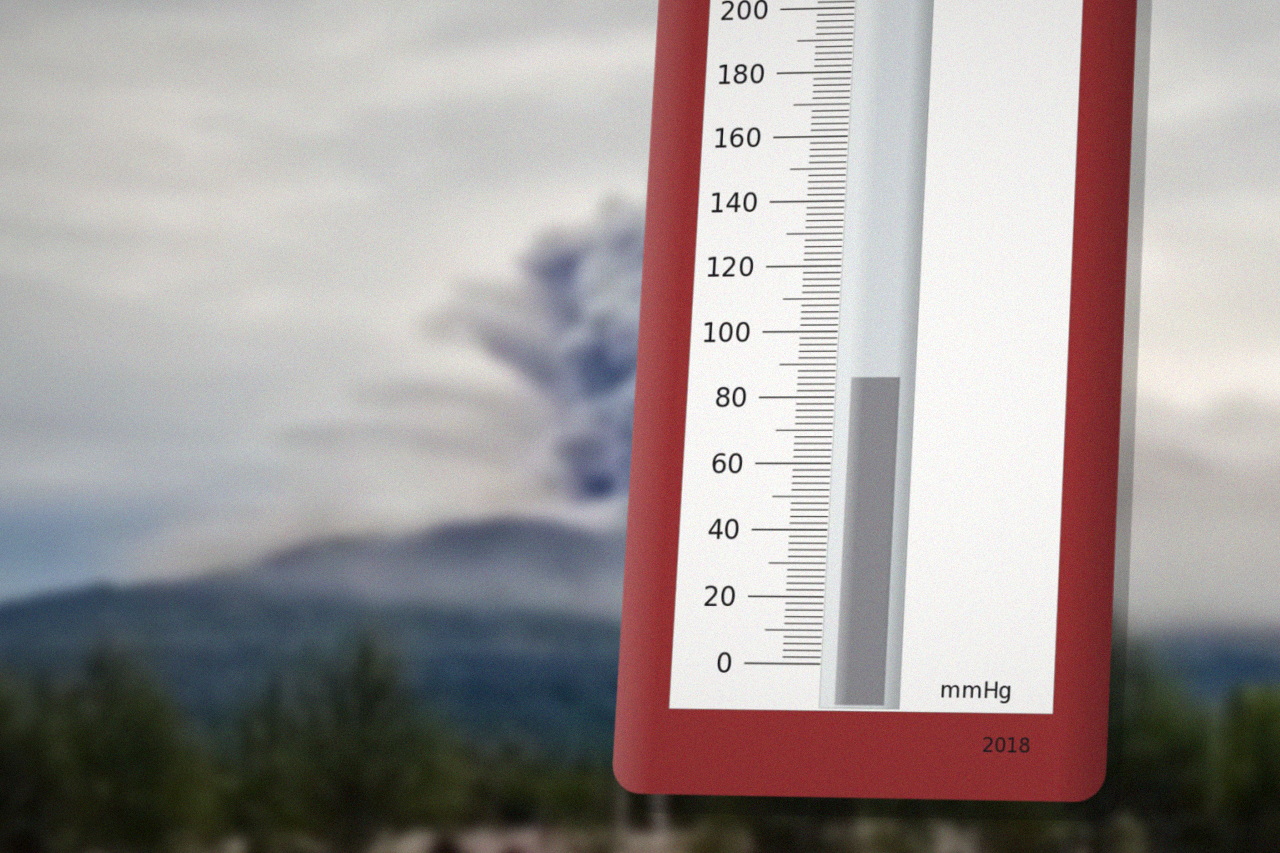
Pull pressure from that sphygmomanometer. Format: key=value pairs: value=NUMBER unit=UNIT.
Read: value=86 unit=mmHg
